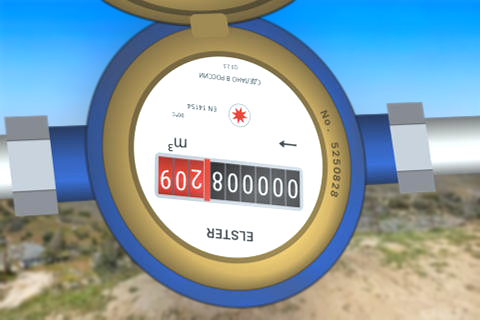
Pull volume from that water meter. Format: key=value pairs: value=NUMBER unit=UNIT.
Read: value=8.209 unit=m³
